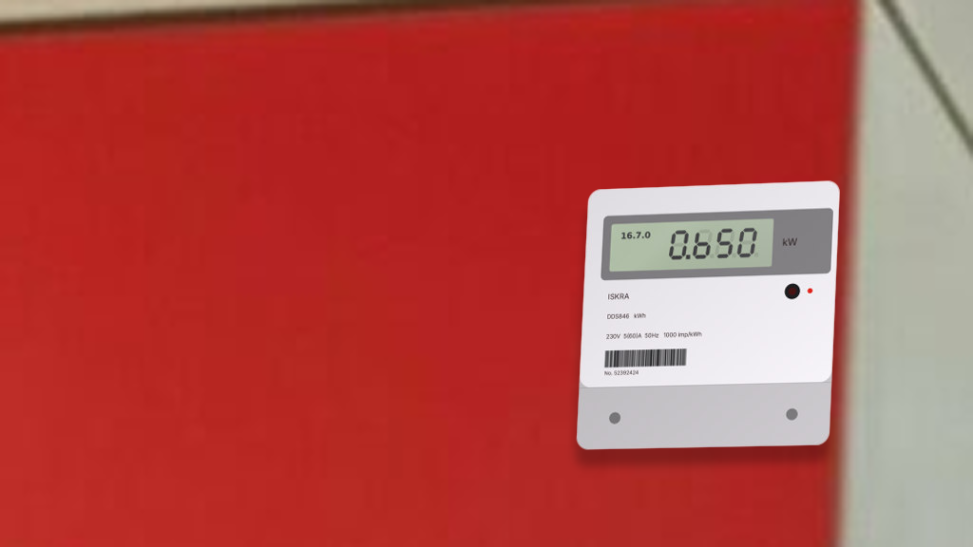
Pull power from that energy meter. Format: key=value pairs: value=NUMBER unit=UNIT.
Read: value=0.650 unit=kW
